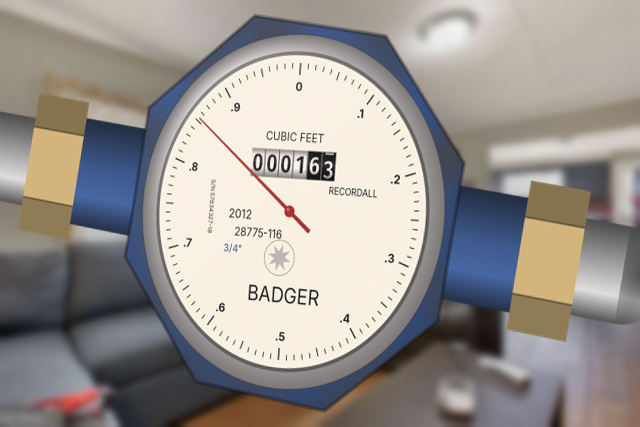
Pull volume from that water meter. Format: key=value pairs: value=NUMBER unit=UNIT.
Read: value=162.85 unit=ft³
